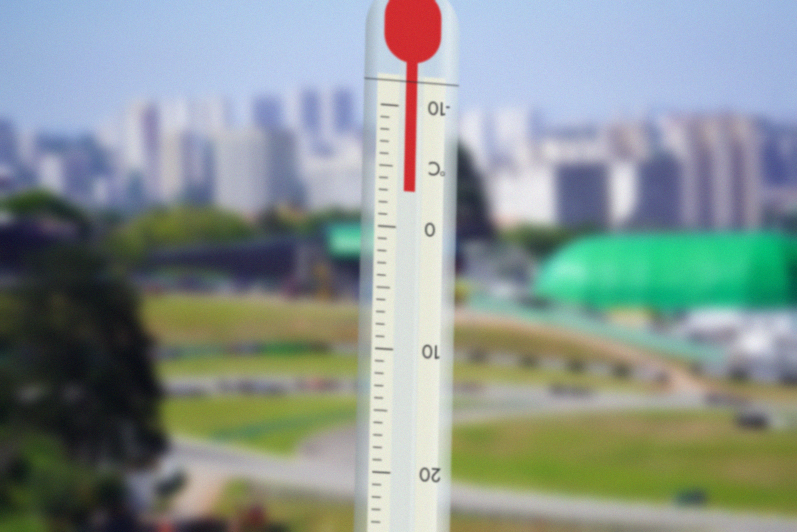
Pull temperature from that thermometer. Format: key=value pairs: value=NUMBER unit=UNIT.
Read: value=-3 unit=°C
